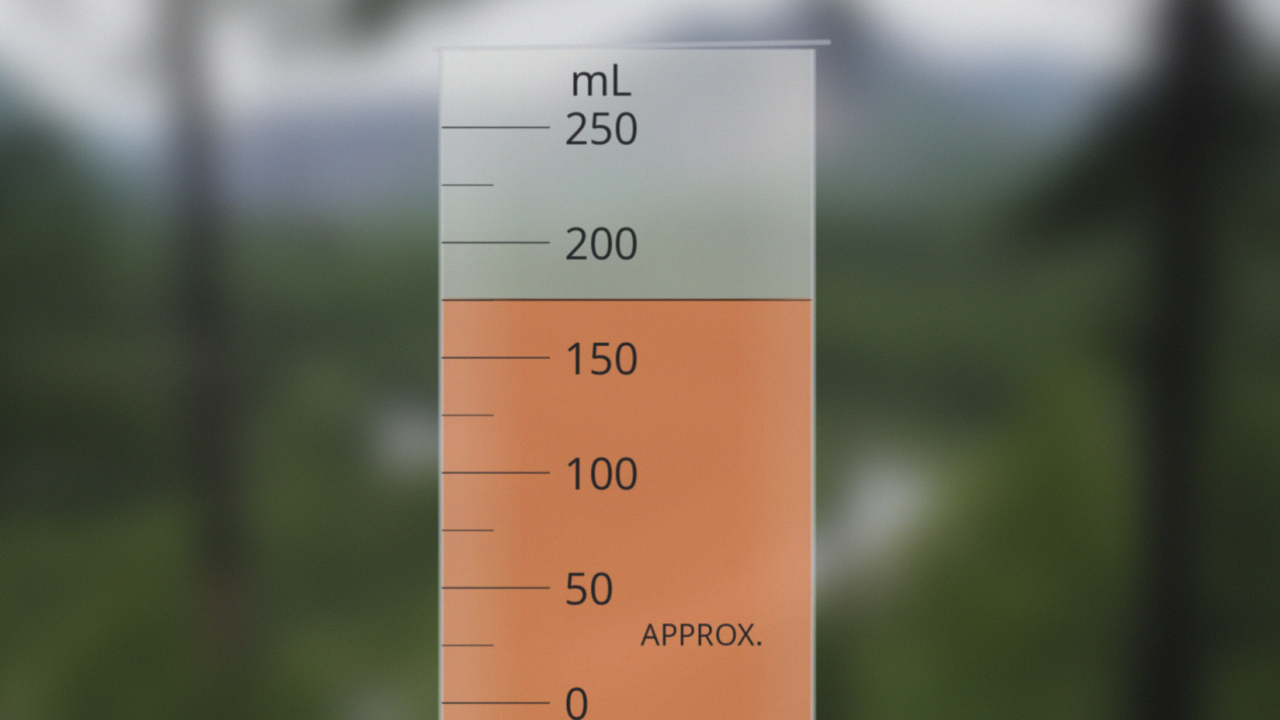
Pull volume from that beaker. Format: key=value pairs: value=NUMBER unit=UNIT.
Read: value=175 unit=mL
